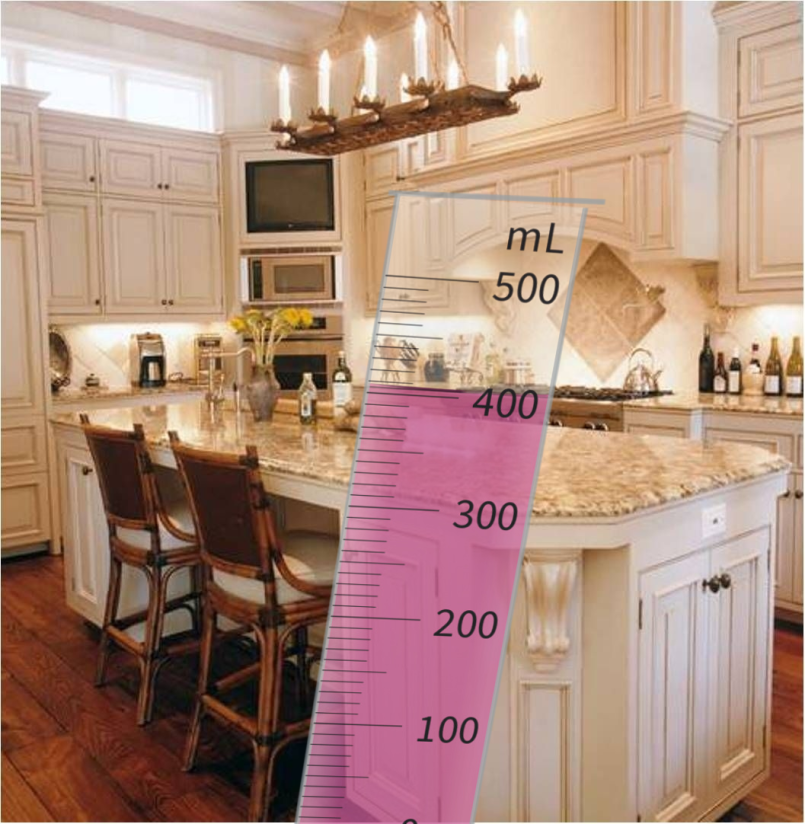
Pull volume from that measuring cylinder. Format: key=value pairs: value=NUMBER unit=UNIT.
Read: value=405 unit=mL
